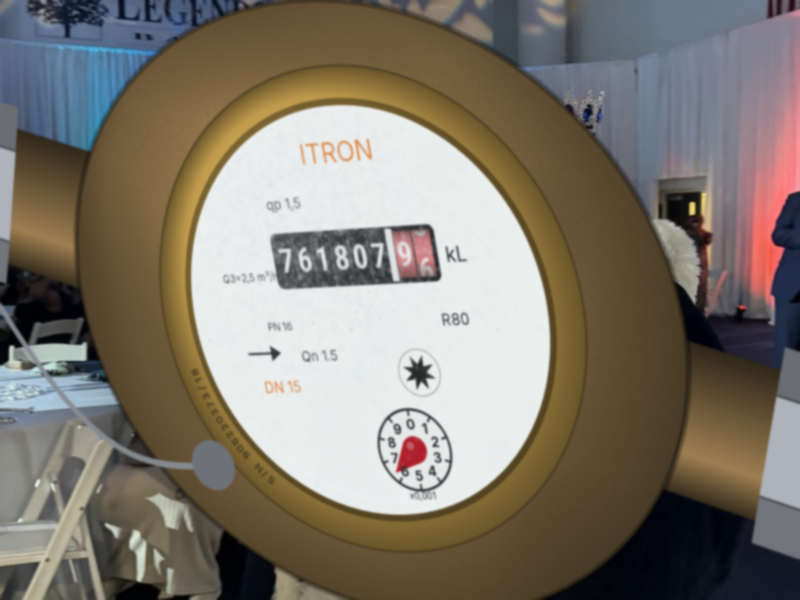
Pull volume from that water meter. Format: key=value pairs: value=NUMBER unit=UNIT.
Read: value=761807.956 unit=kL
